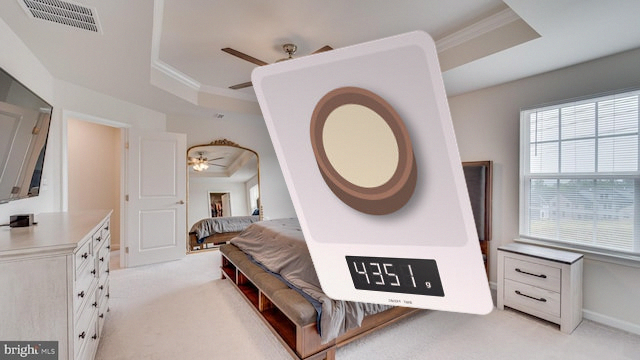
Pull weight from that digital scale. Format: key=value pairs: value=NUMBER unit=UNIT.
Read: value=4351 unit=g
